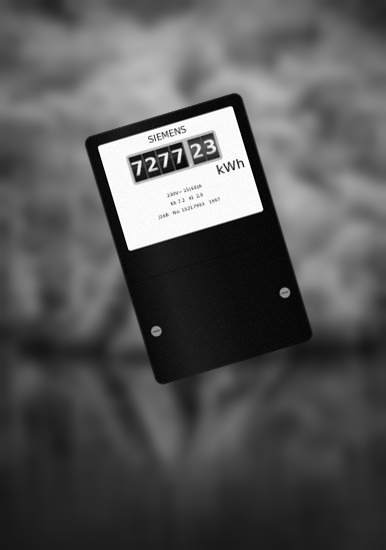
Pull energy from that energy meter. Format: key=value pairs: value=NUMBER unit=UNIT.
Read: value=7277.23 unit=kWh
